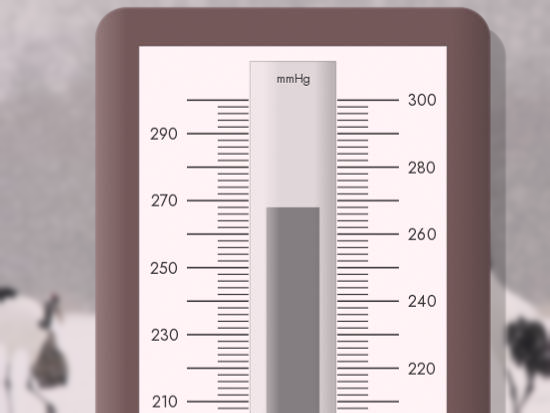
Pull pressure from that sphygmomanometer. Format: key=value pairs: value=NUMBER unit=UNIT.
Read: value=268 unit=mmHg
